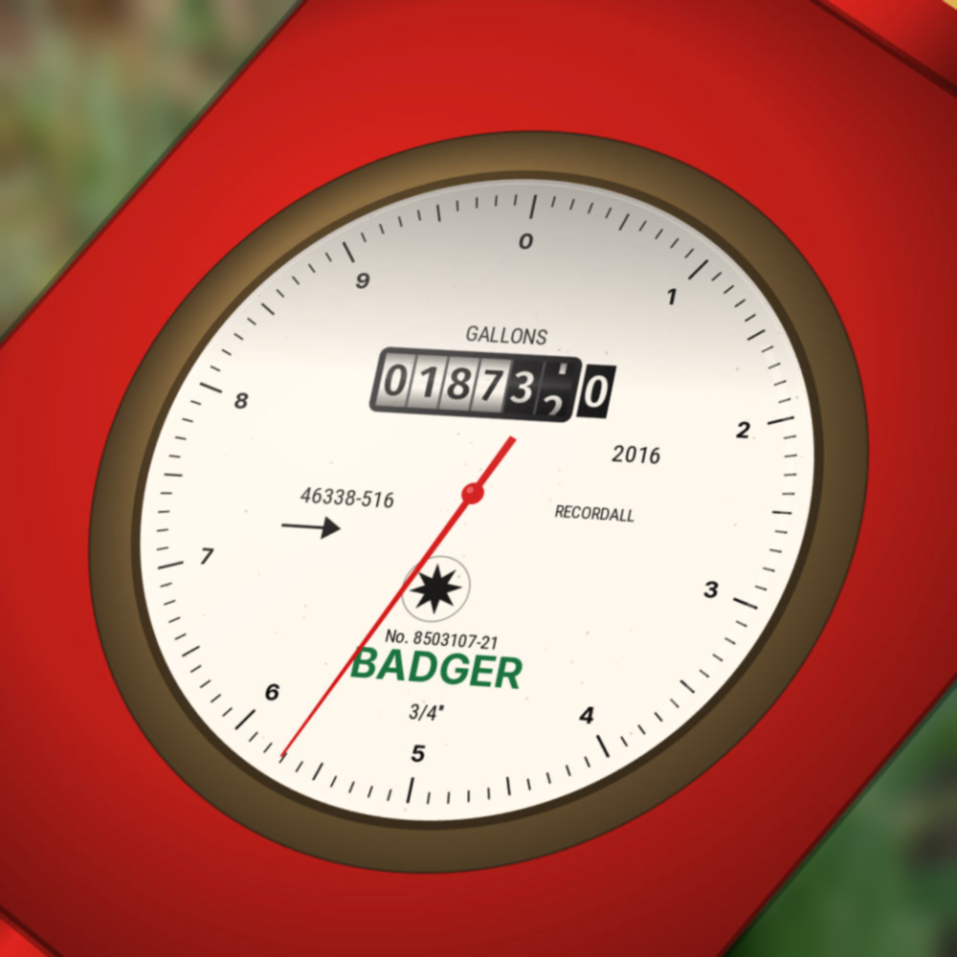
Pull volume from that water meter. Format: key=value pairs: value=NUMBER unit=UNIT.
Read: value=187315.7 unit=gal
